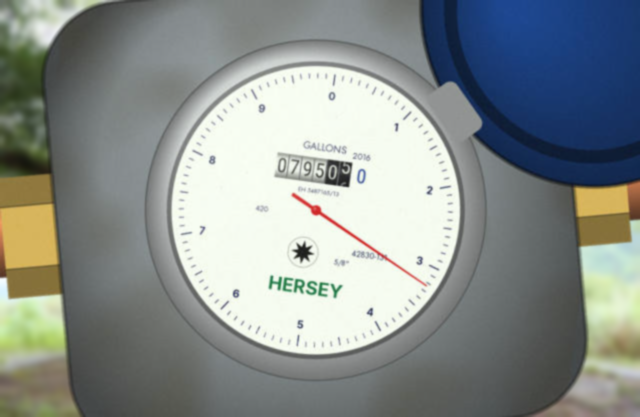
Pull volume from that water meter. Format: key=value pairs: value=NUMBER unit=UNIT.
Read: value=795053.2 unit=gal
